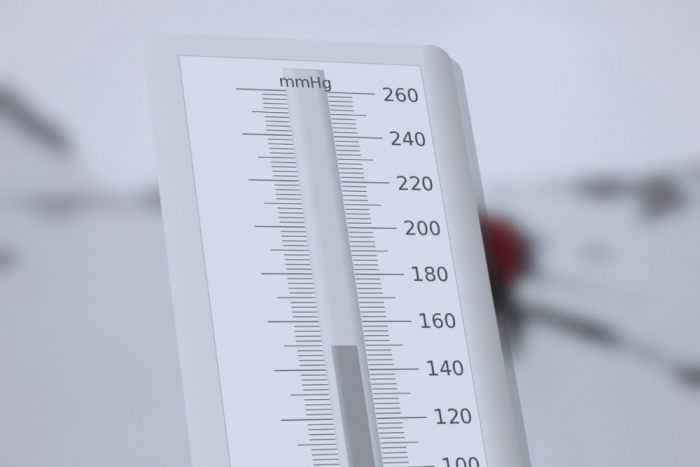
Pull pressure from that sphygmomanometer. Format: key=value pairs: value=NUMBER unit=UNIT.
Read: value=150 unit=mmHg
